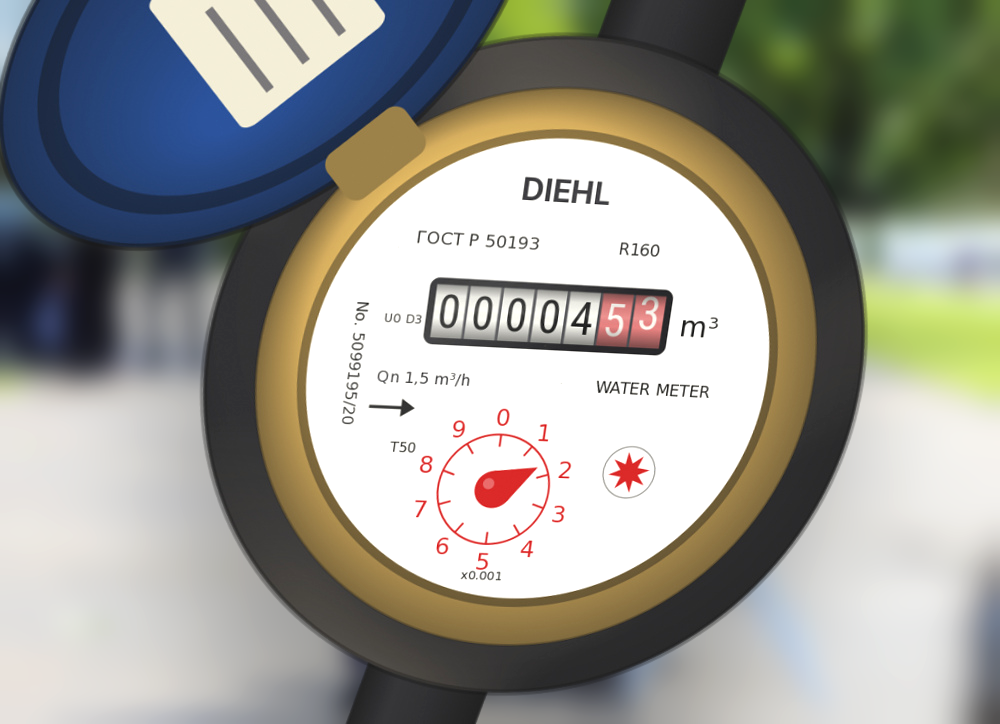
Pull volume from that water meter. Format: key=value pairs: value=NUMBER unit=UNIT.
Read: value=4.531 unit=m³
